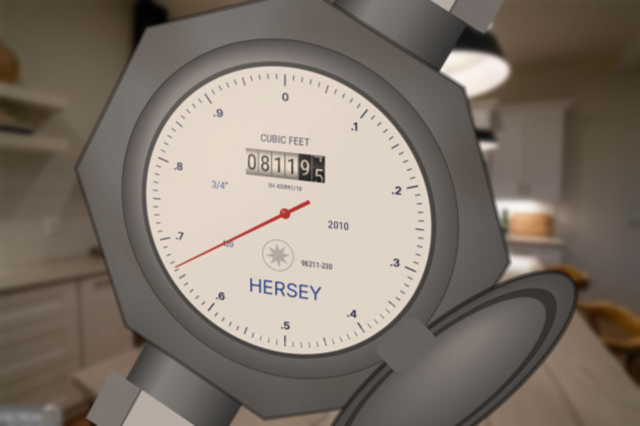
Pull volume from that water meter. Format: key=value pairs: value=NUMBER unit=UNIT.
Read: value=81194.66 unit=ft³
